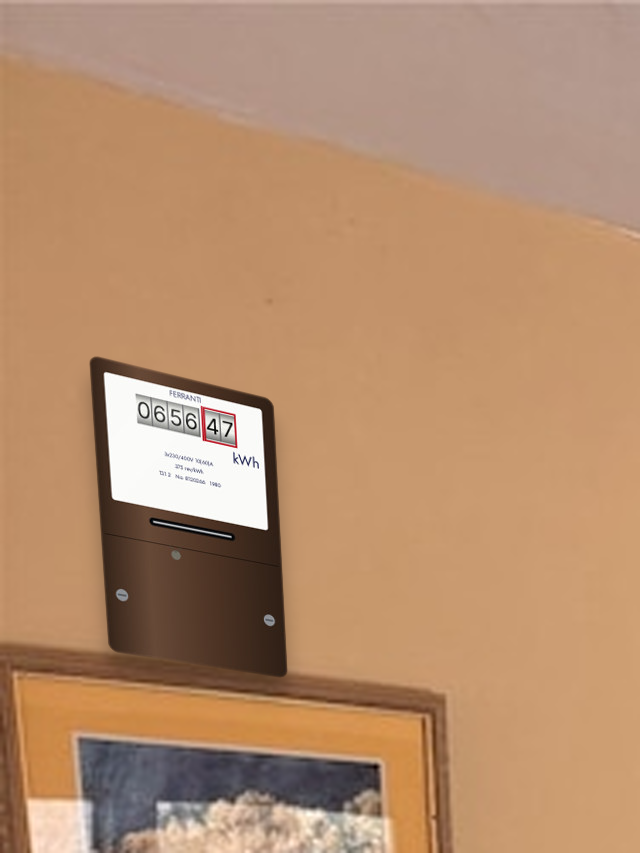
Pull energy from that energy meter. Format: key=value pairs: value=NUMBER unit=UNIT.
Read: value=656.47 unit=kWh
